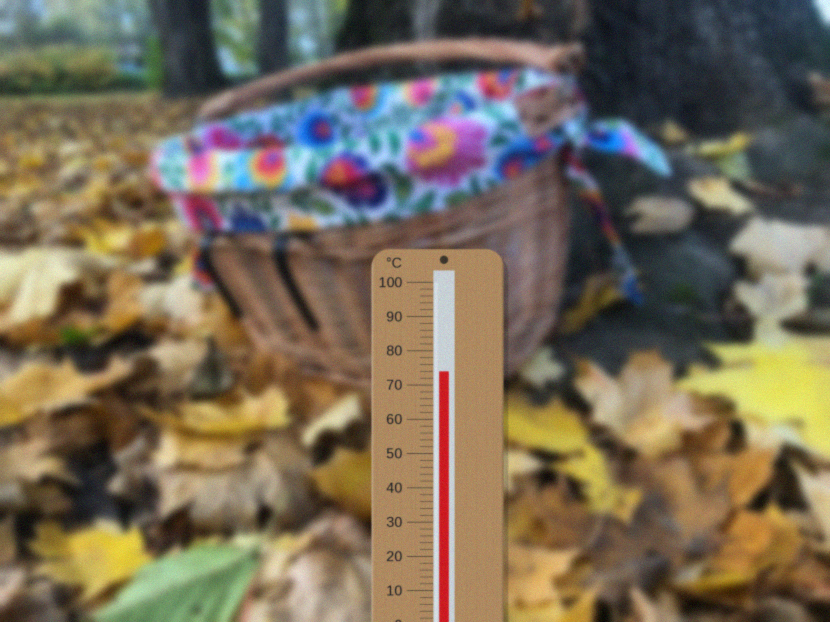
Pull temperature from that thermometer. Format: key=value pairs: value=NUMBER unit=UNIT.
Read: value=74 unit=°C
